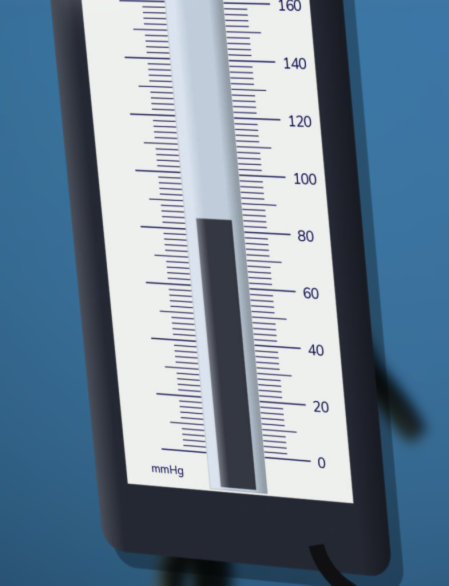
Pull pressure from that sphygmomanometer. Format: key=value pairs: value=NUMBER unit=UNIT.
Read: value=84 unit=mmHg
